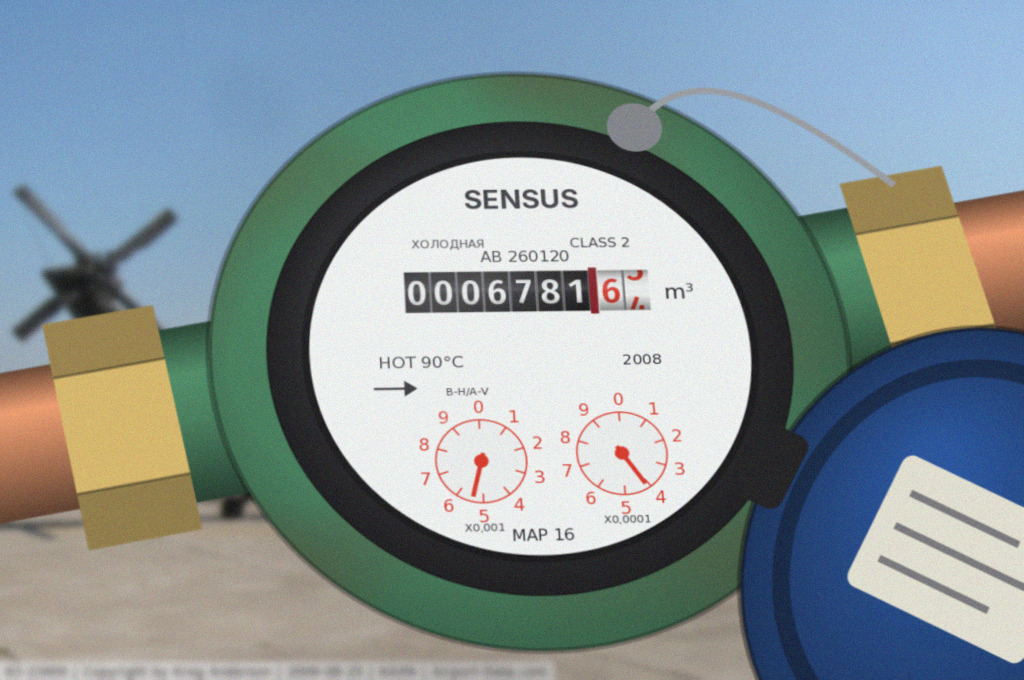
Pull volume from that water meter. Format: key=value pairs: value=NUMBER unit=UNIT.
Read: value=6781.6354 unit=m³
